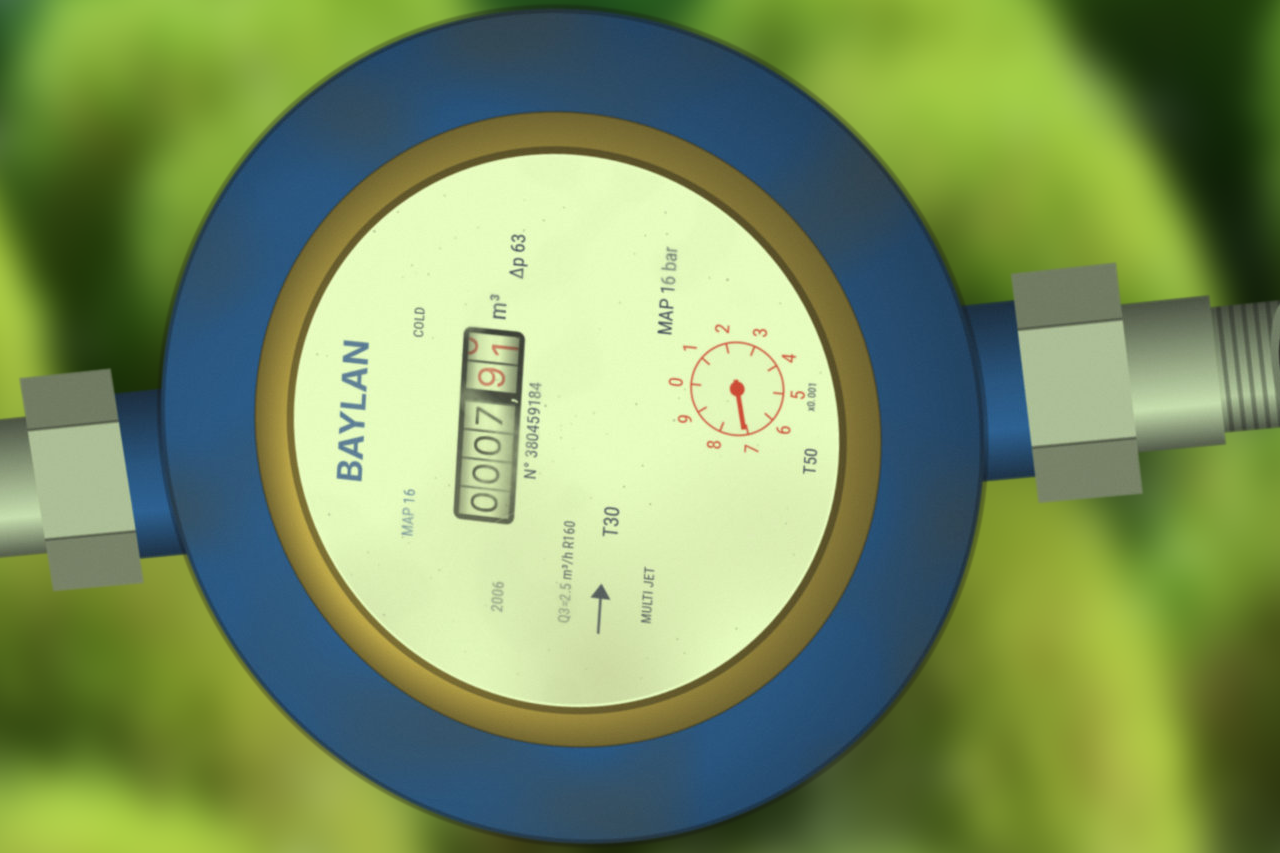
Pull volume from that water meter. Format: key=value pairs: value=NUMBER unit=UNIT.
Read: value=7.907 unit=m³
